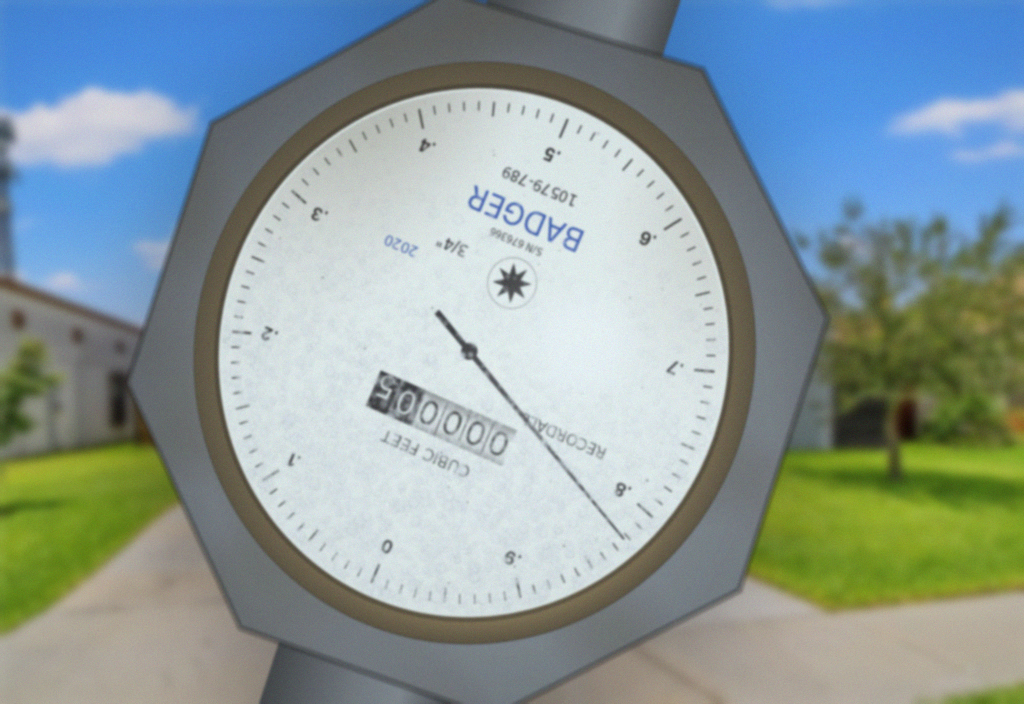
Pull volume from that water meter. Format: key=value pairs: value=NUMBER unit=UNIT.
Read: value=4.82 unit=ft³
